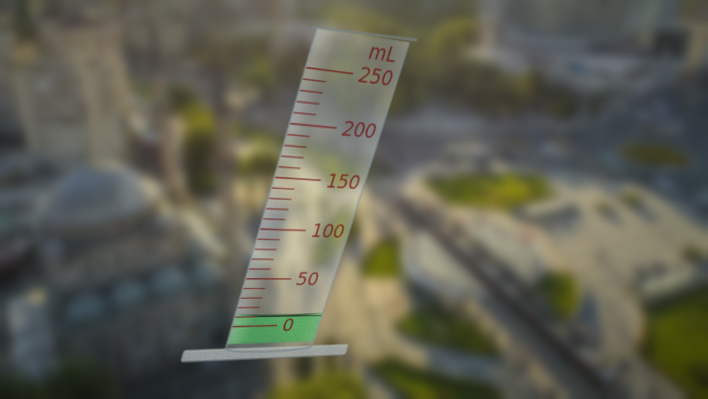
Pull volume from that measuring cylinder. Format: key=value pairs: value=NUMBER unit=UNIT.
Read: value=10 unit=mL
